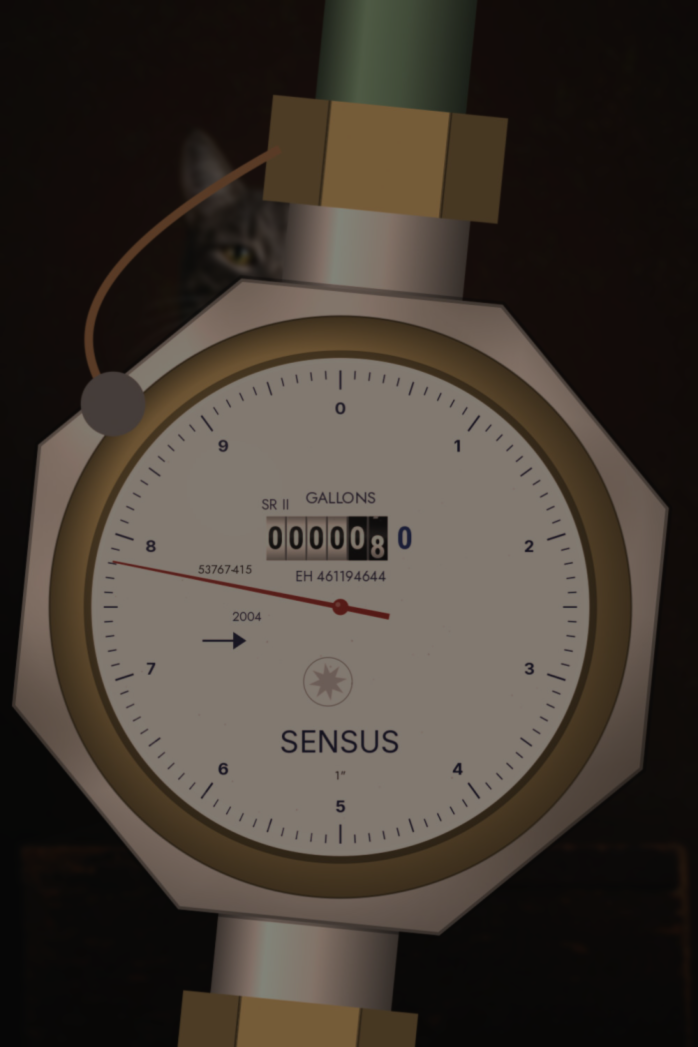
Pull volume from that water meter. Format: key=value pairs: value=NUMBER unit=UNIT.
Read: value=77.8 unit=gal
